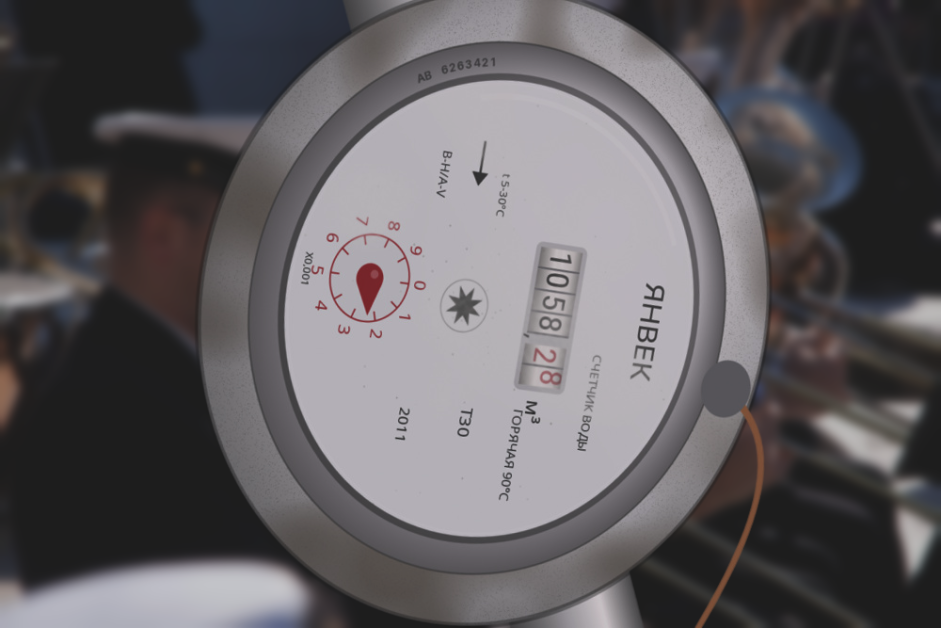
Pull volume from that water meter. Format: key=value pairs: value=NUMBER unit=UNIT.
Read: value=1058.282 unit=m³
